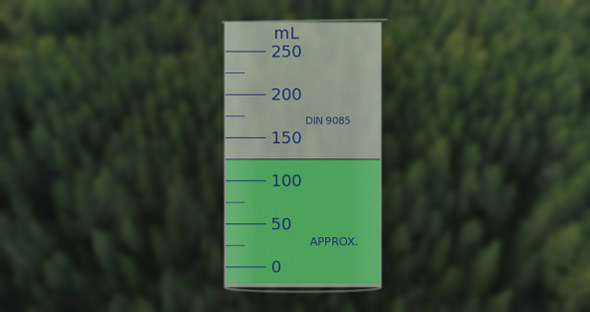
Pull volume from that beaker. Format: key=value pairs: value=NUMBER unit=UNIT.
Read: value=125 unit=mL
